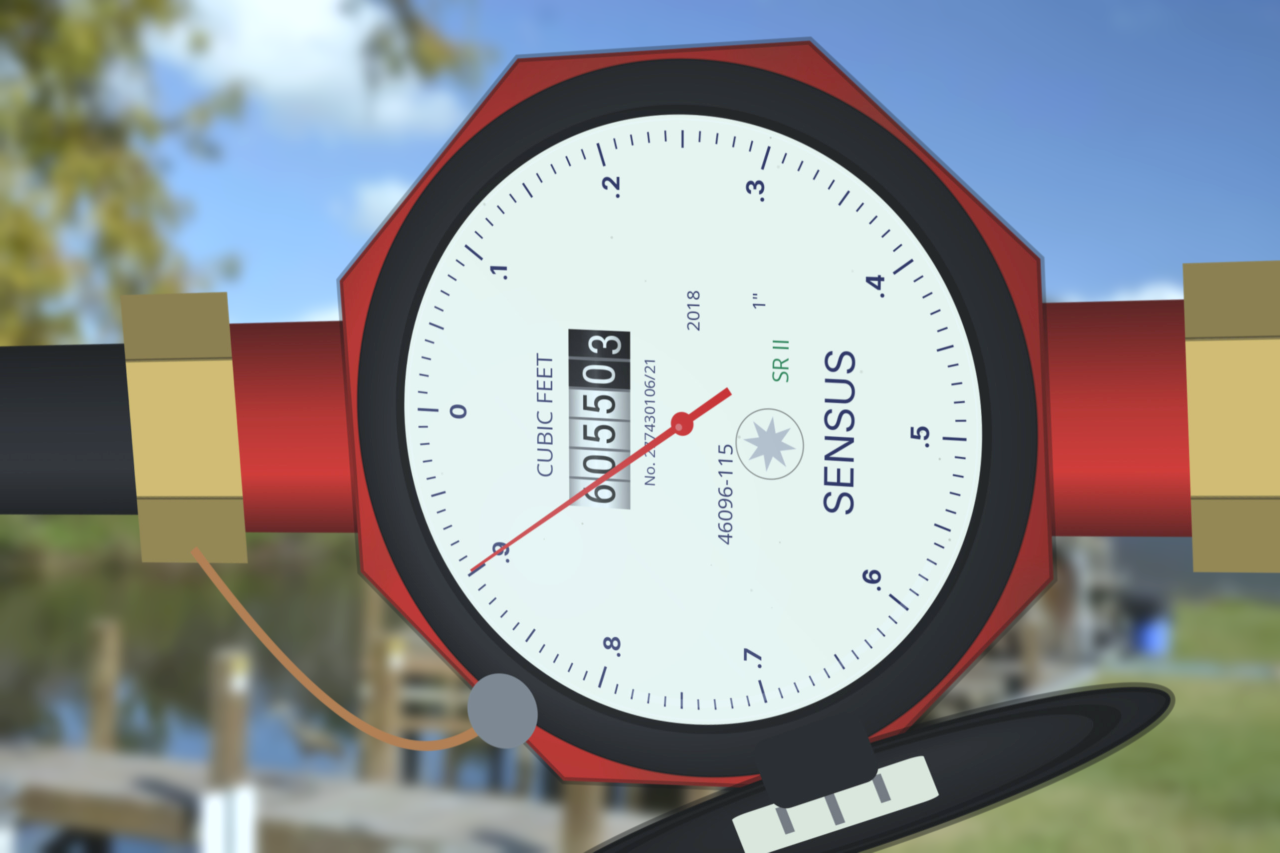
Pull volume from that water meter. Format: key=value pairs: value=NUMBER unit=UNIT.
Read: value=605502.90 unit=ft³
